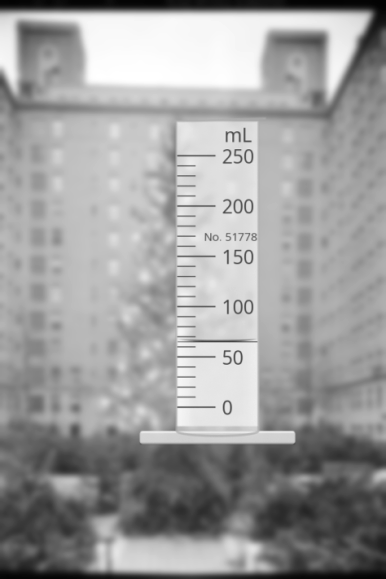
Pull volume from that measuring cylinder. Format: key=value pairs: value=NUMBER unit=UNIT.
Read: value=65 unit=mL
